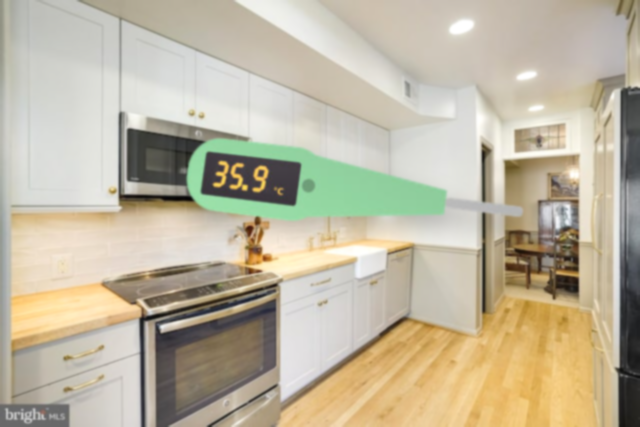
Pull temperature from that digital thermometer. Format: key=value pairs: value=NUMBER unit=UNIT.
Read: value=35.9 unit=°C
